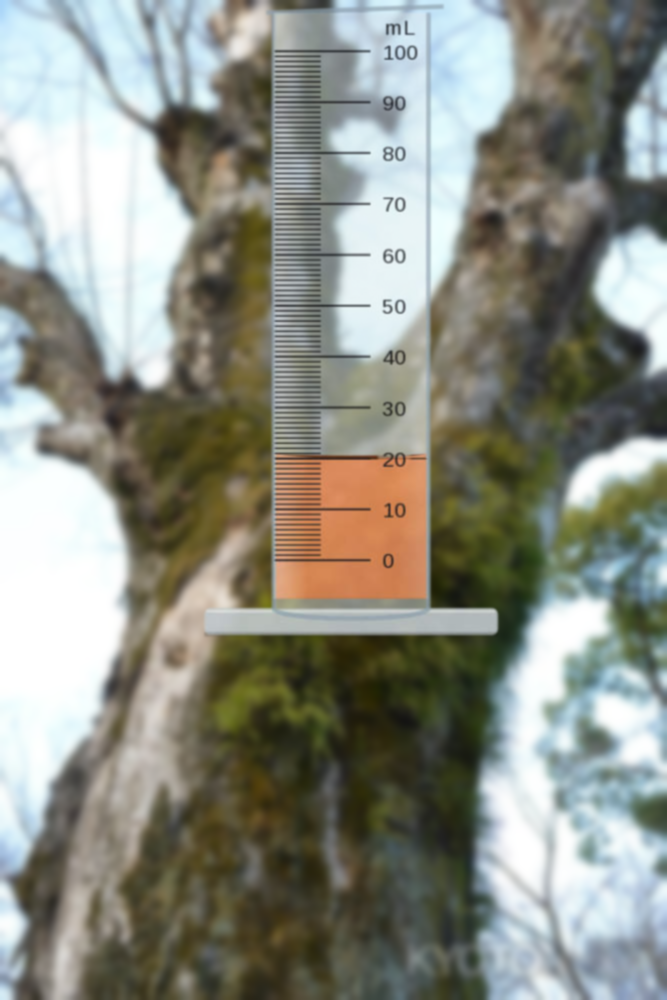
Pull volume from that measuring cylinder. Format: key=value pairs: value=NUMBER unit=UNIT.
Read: value=20 unit=mL
